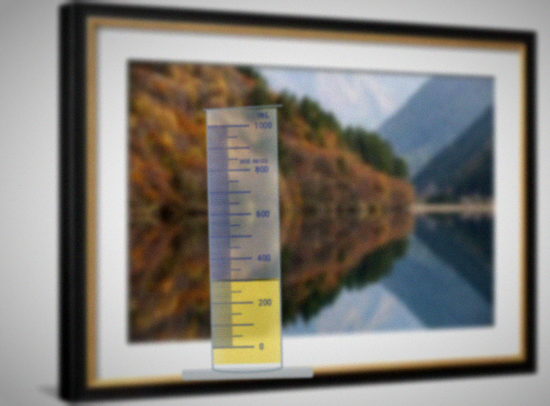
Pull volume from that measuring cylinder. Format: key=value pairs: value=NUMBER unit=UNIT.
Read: value=300 unit=mL
